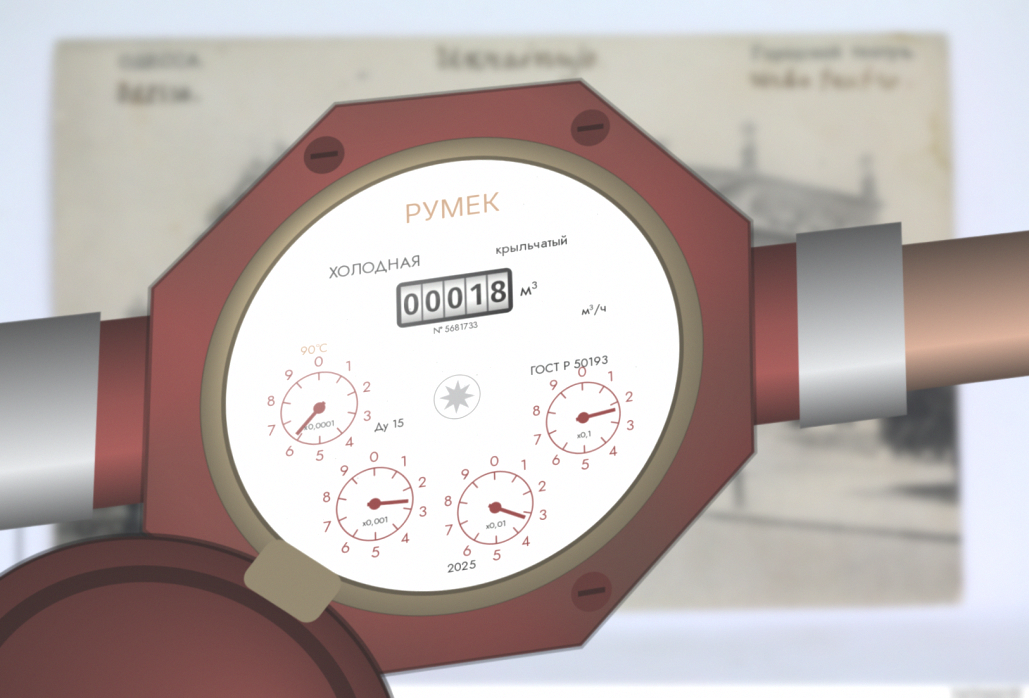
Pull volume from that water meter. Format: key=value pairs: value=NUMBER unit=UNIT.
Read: value=18.2326 unit=m³
